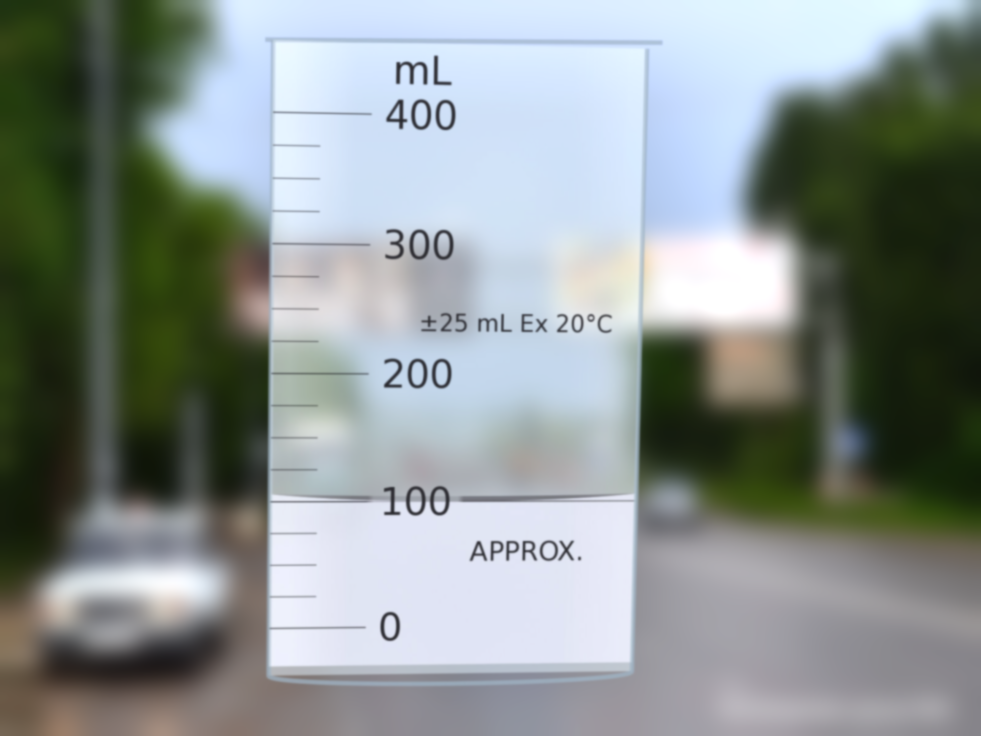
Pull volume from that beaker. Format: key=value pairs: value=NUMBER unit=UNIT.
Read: value=100 unit=mL
